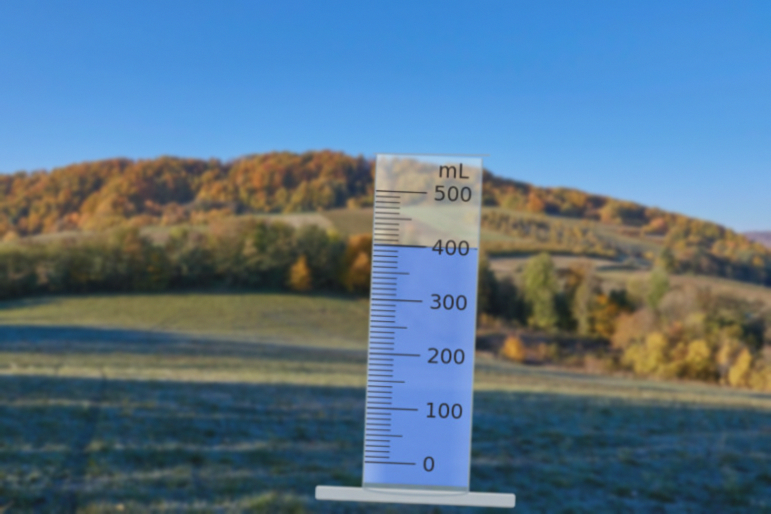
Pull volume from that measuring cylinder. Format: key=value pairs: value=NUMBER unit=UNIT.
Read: value=400 unit=mL
